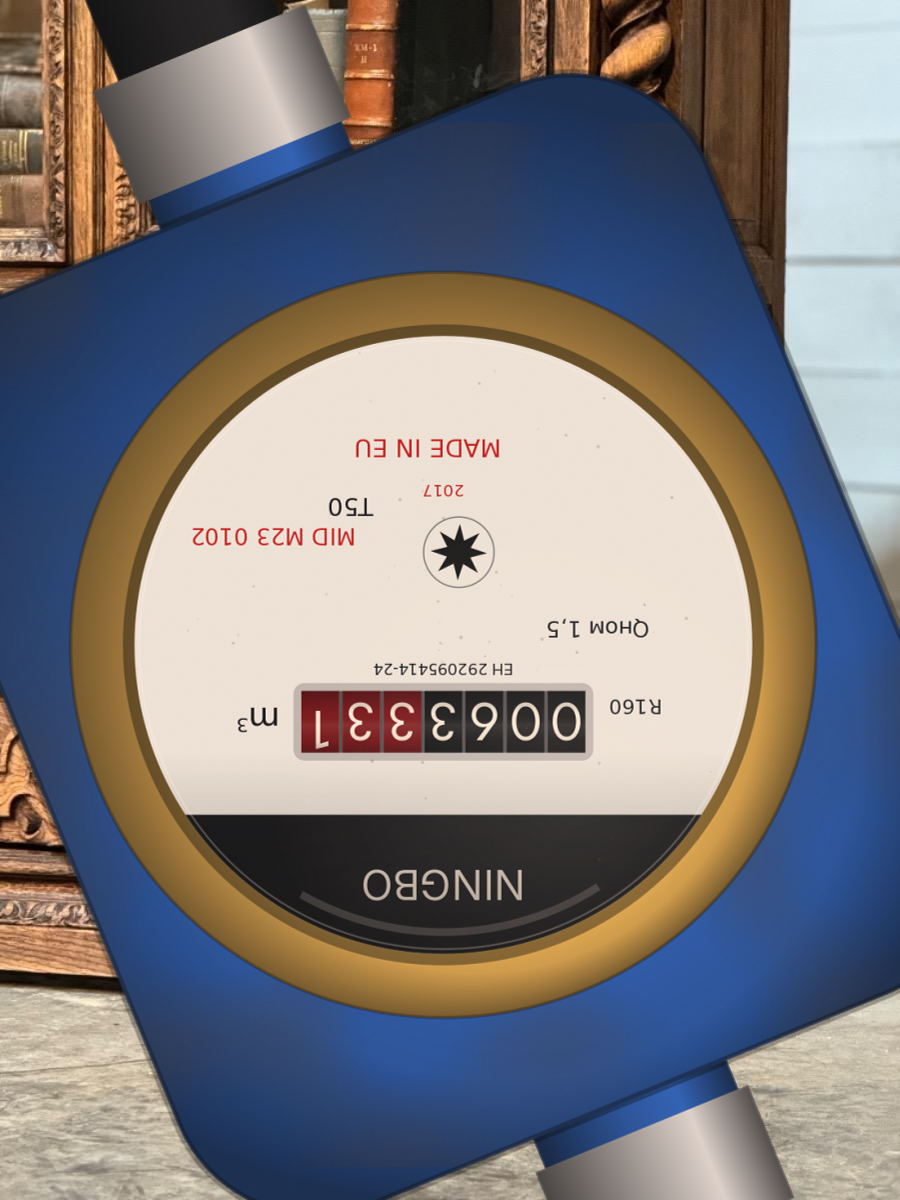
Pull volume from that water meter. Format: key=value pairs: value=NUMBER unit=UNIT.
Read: value=63.331 unit=m³
